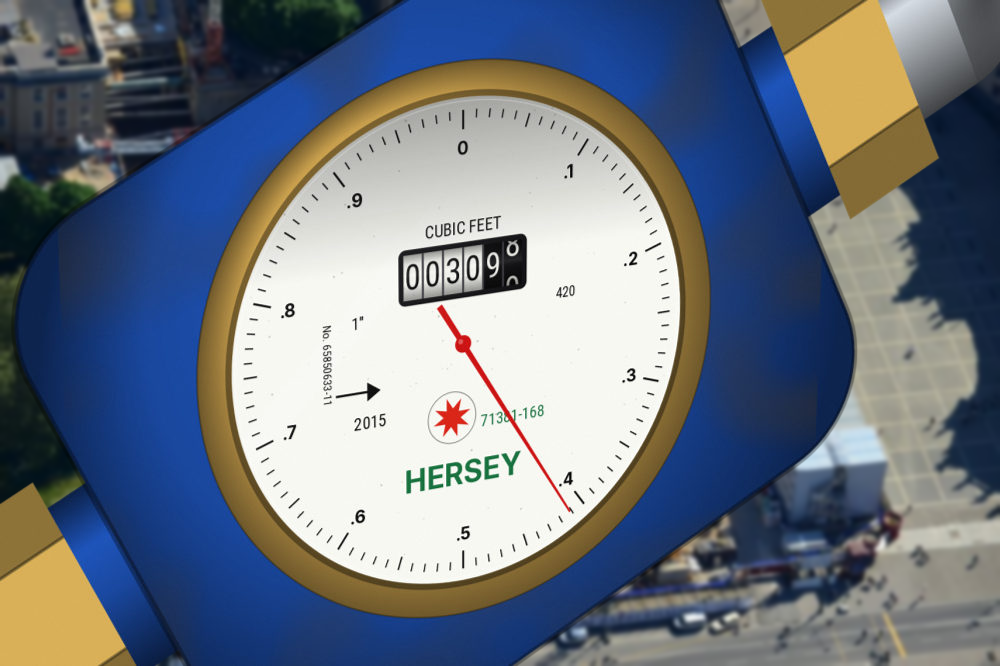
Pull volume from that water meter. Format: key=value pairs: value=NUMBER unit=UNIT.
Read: value=3098.41 unit=ft³
